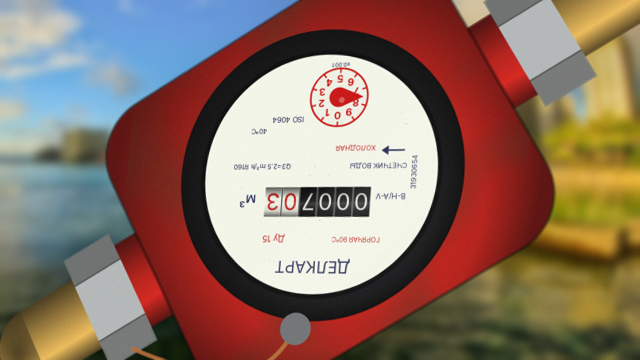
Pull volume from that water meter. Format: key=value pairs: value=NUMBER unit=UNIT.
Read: value=7.037 unit=m³
